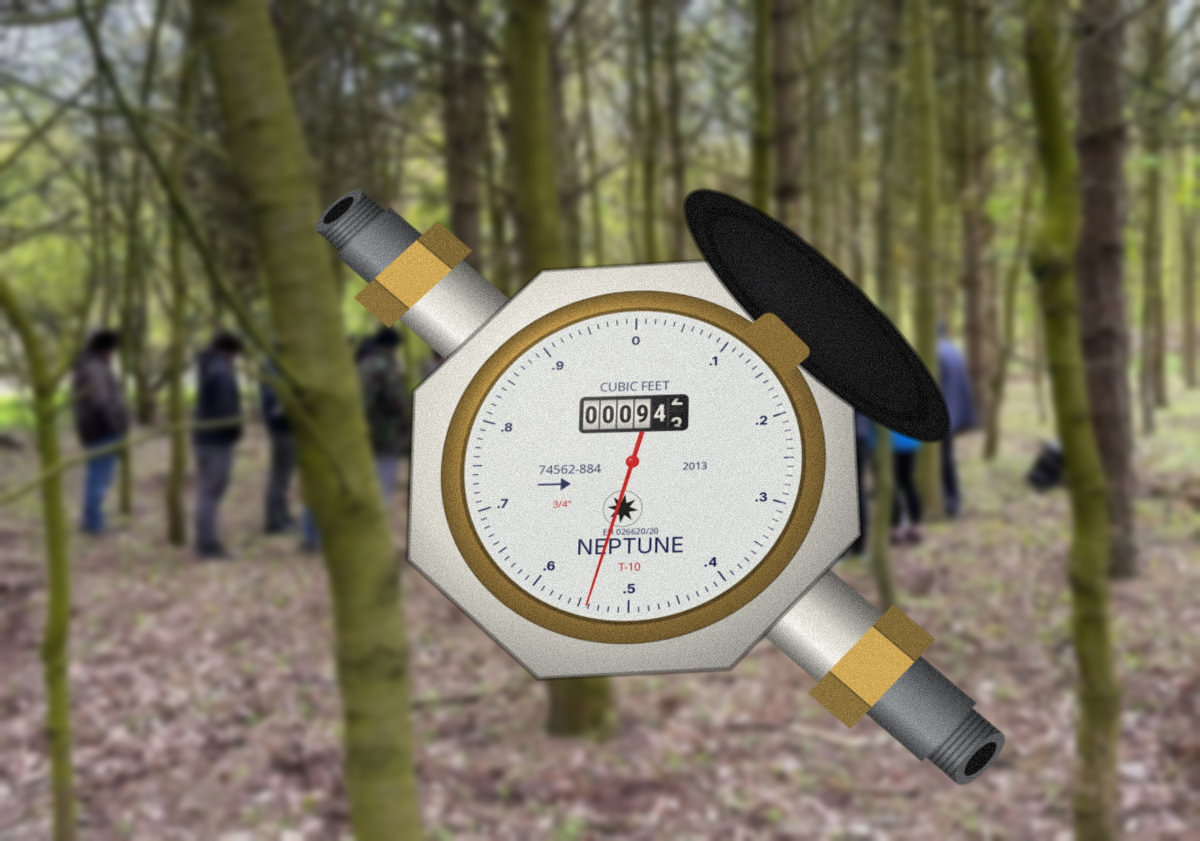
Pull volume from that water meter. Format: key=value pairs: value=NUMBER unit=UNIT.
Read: value=942.54 unit=ft³
